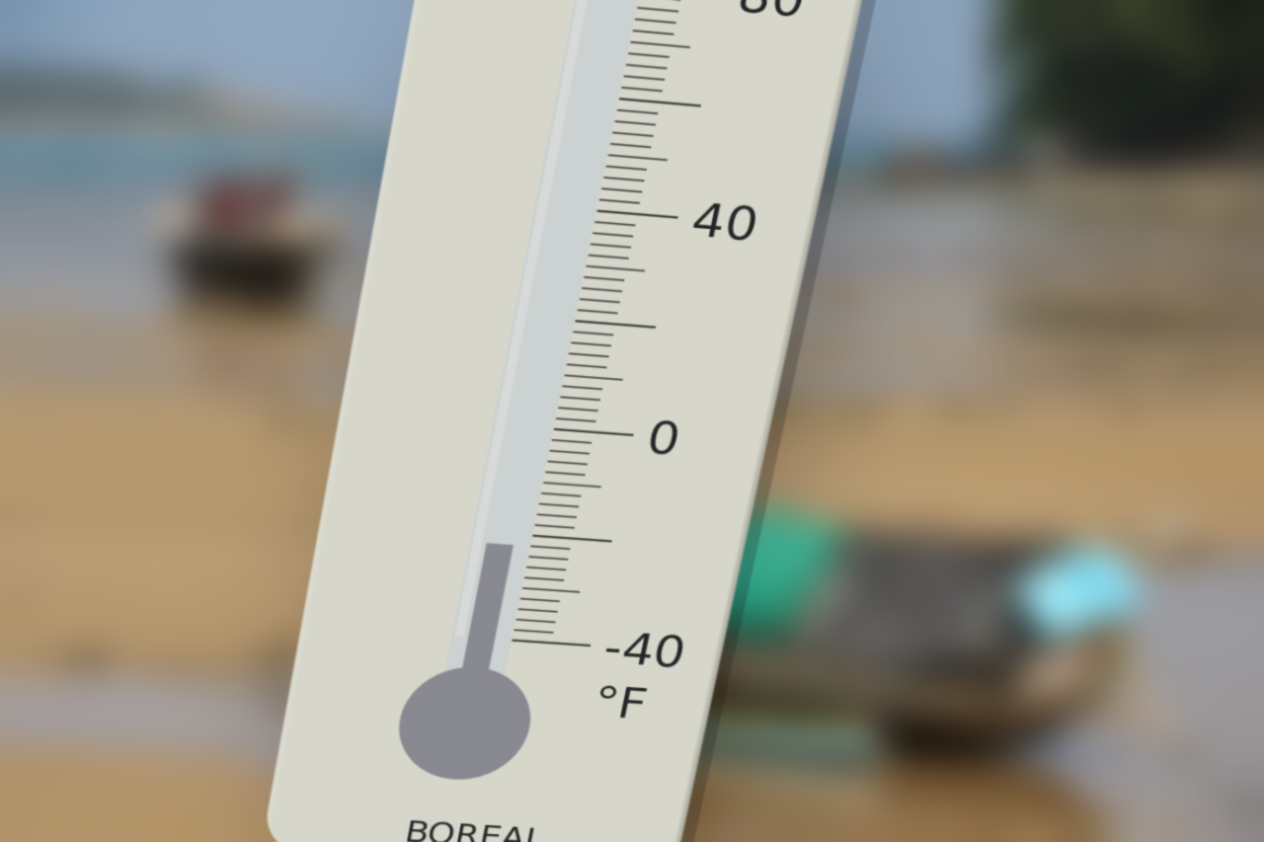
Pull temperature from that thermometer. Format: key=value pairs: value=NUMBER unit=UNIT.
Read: value=-22 unit=°F
